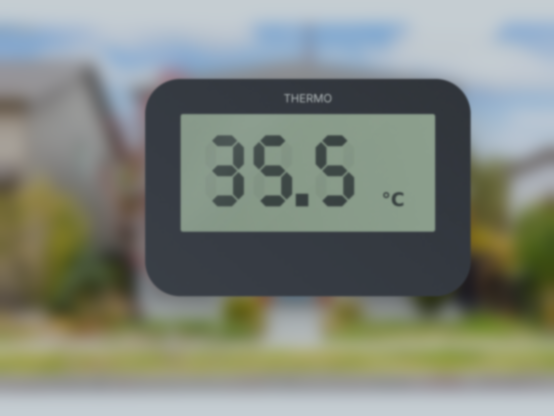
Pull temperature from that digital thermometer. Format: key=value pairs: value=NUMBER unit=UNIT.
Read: value=35.5 unit=°C
